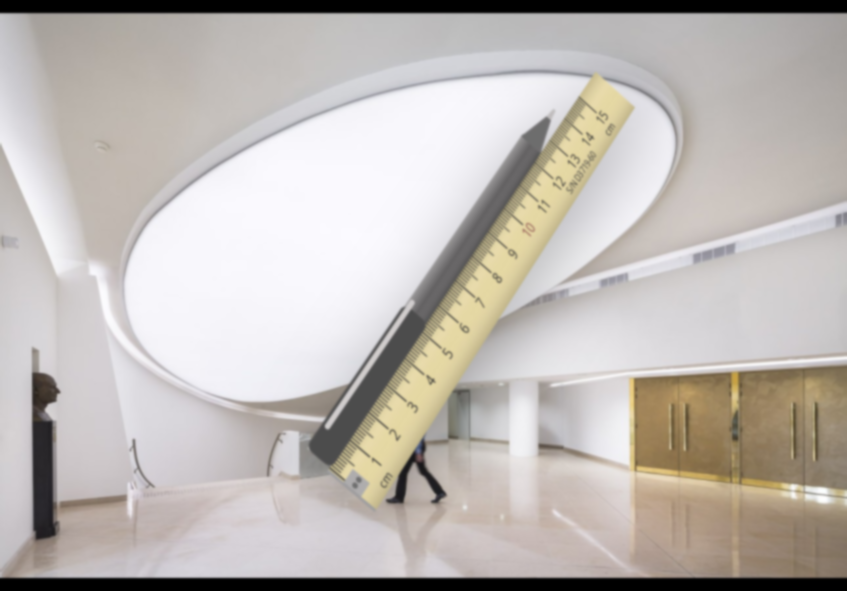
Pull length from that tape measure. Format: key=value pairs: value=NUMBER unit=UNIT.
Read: value=14 unit=cm
